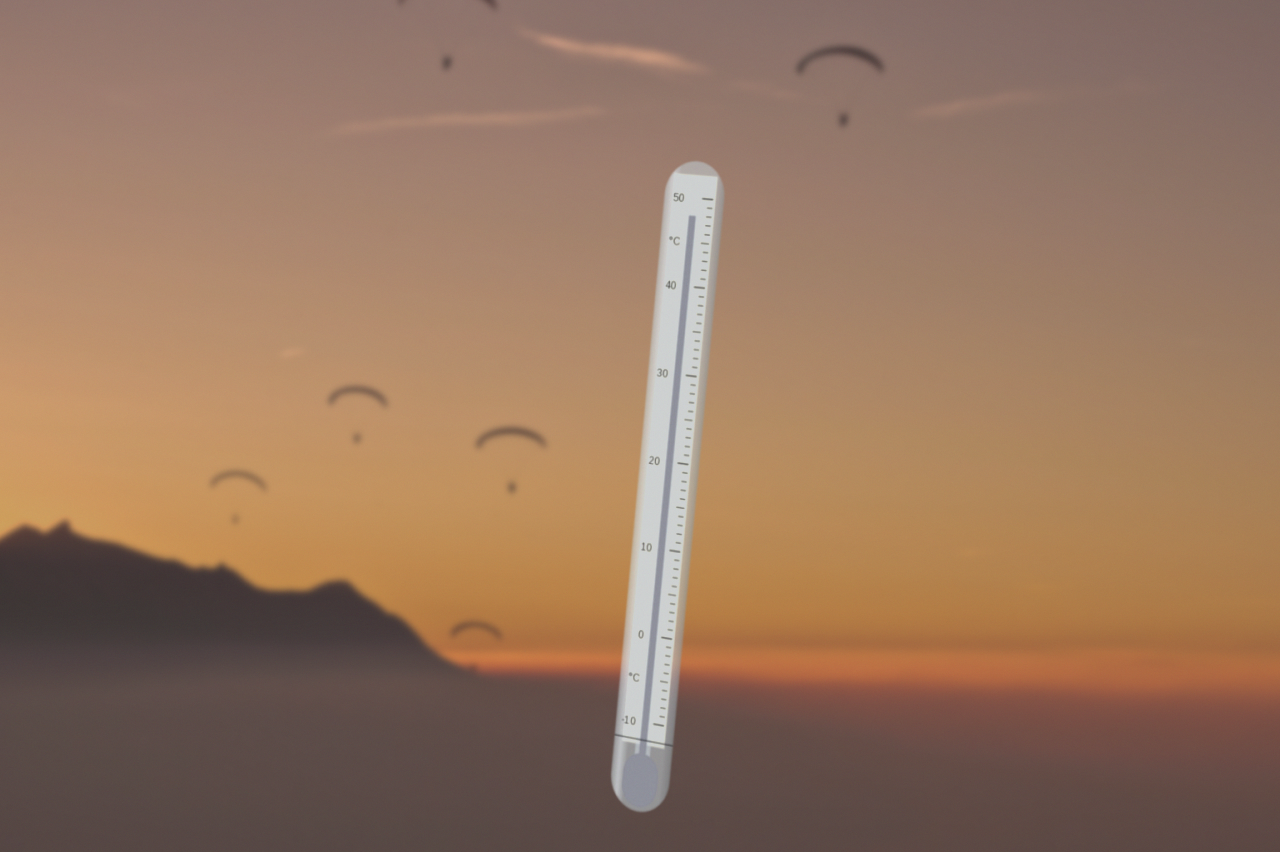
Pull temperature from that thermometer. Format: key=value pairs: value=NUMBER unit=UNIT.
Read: value=48 unit=°C
